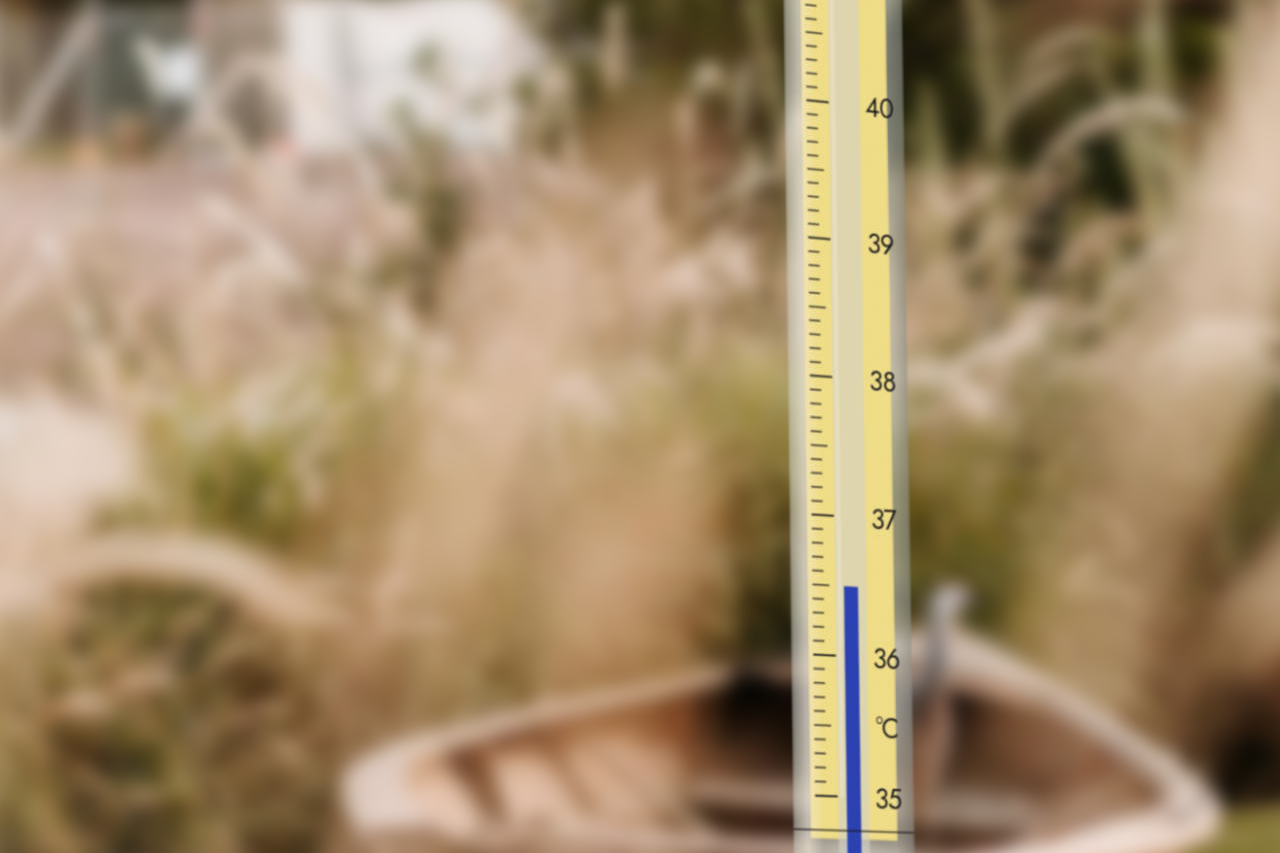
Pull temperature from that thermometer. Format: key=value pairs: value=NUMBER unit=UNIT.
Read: value=36.5 unit=°C
